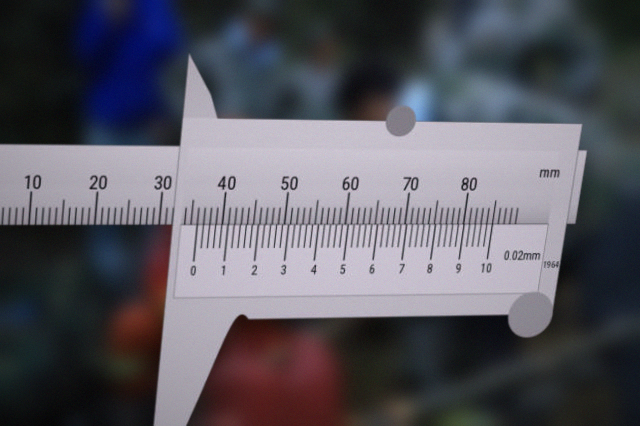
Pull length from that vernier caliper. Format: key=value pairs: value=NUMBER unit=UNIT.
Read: value=36.0 unit=mm
